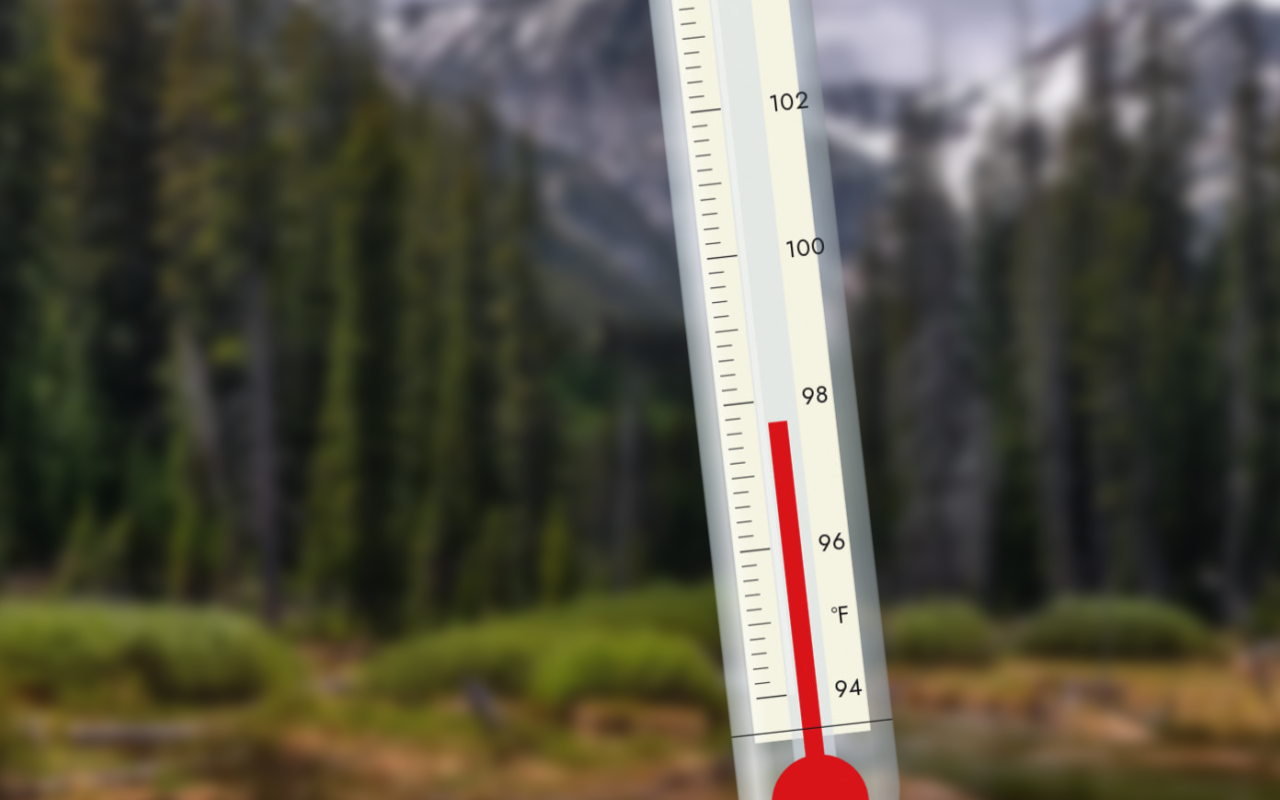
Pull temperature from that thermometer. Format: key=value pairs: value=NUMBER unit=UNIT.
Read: value=97.7 unit=°F
